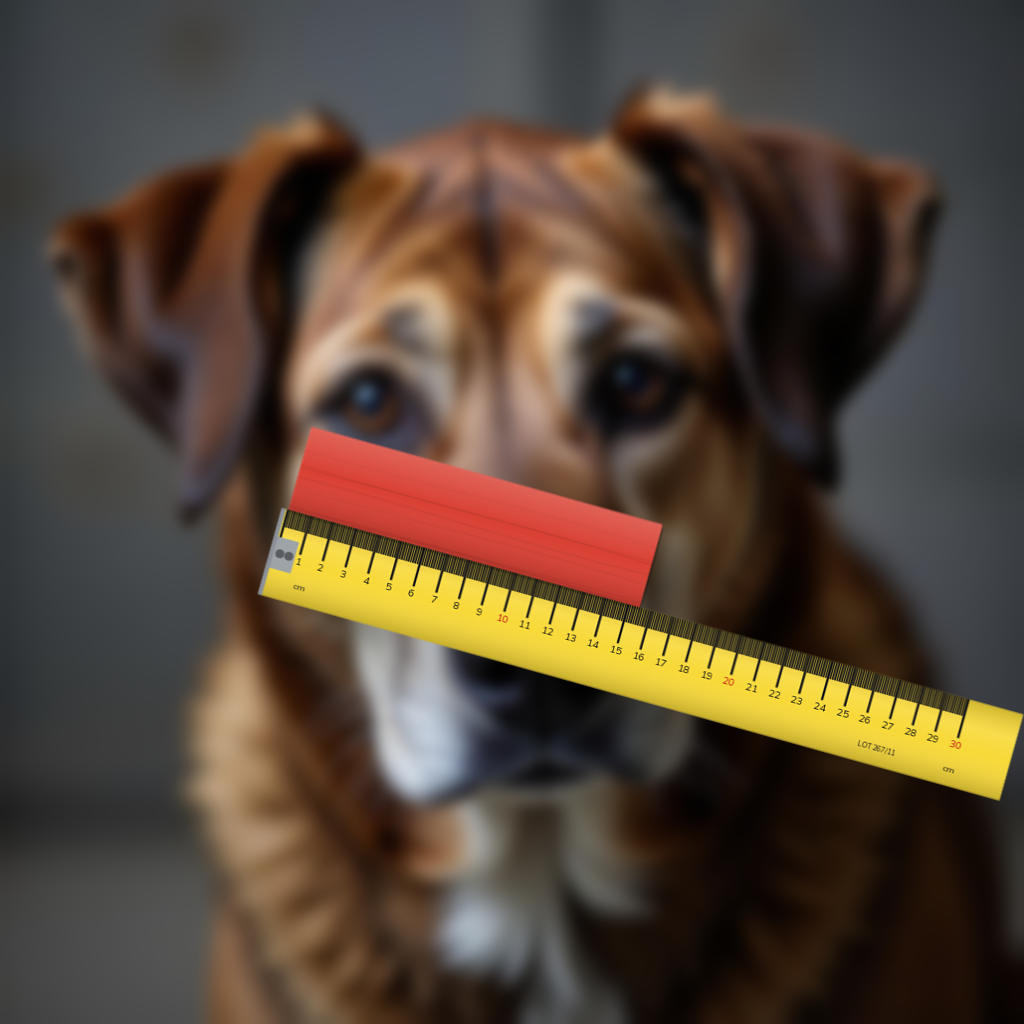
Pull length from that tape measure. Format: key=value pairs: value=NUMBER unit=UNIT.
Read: value=15.5 unit=cm
